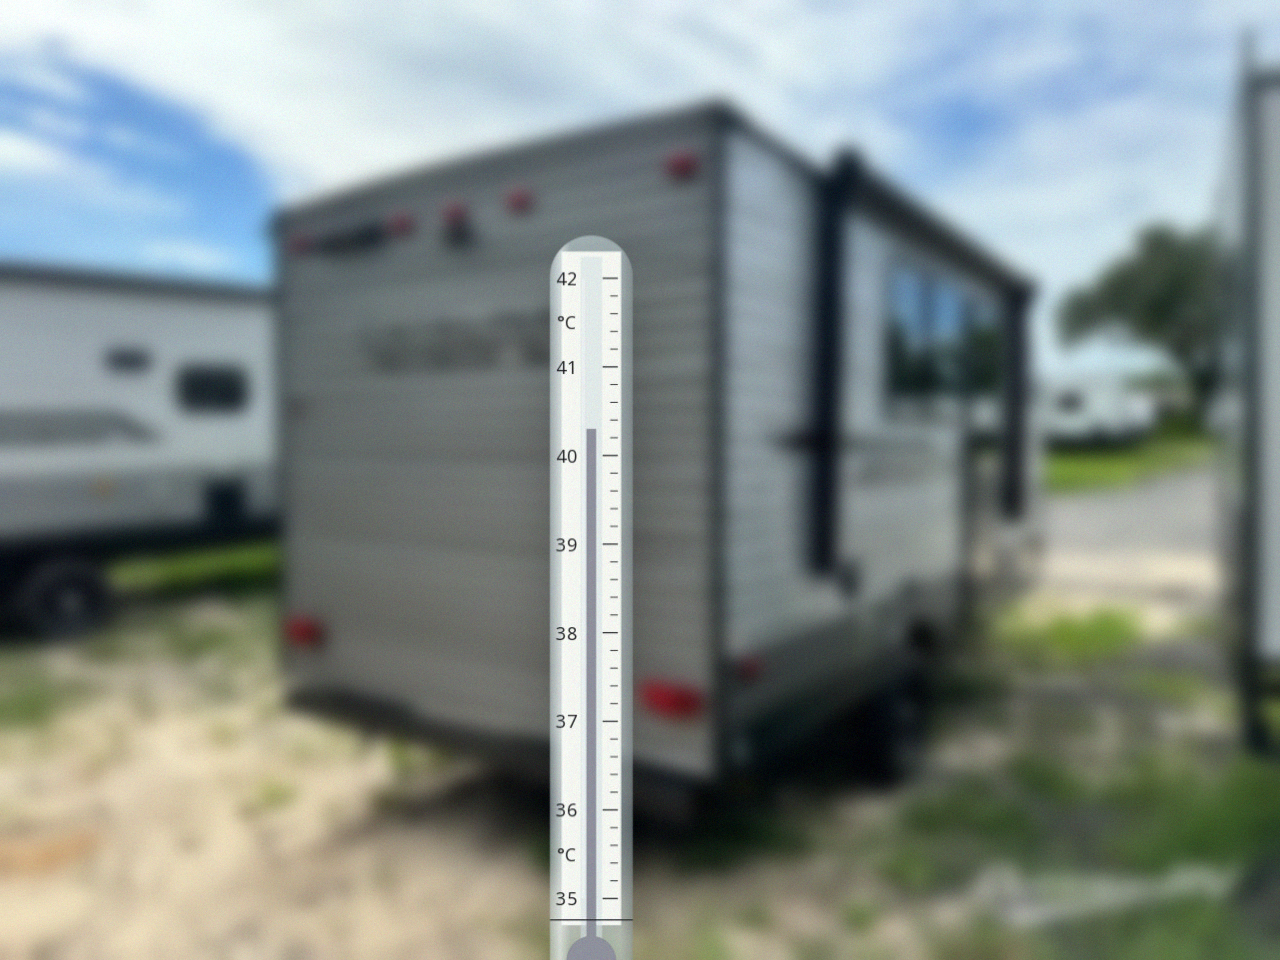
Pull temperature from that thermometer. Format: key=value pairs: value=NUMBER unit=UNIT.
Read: value=40.3 unit=°C
